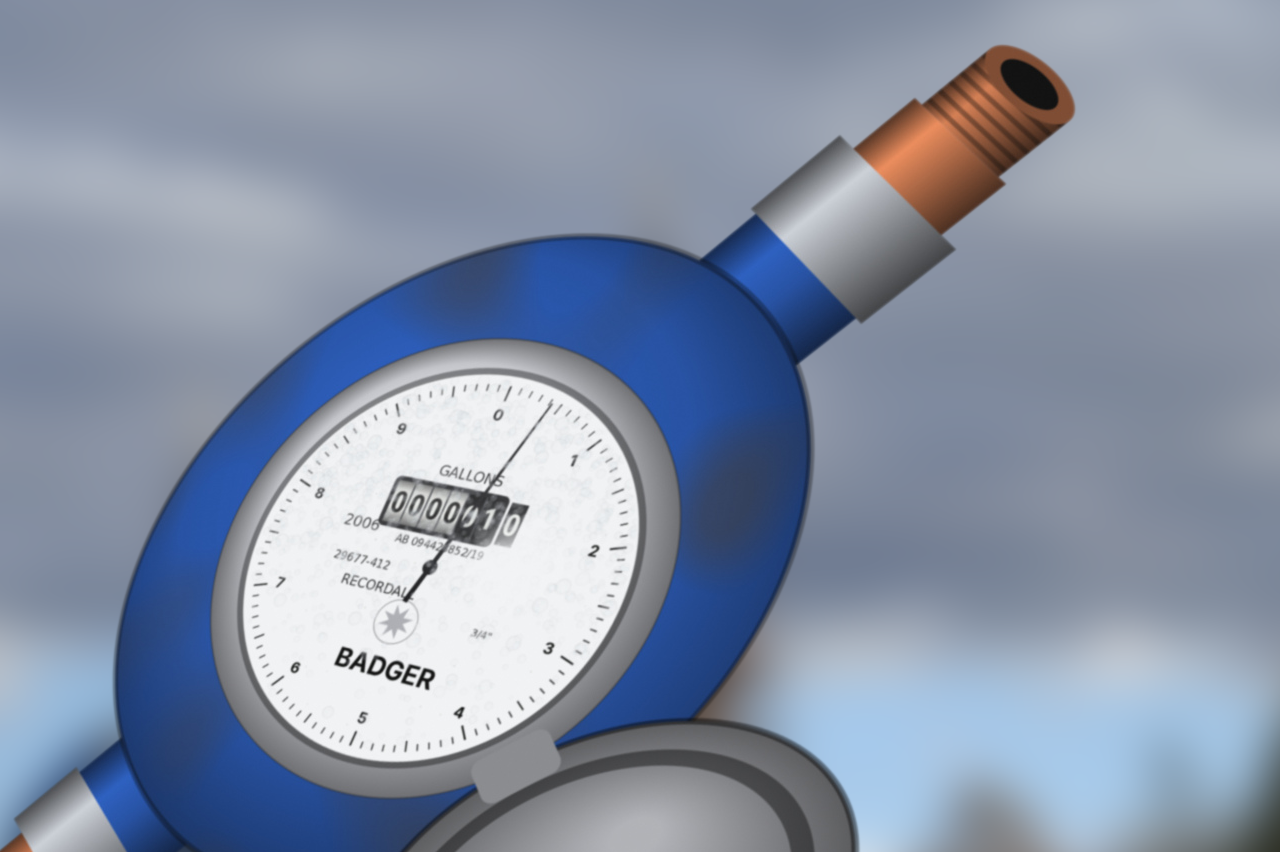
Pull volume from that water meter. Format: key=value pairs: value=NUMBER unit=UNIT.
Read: value=10.4 unit=gal
